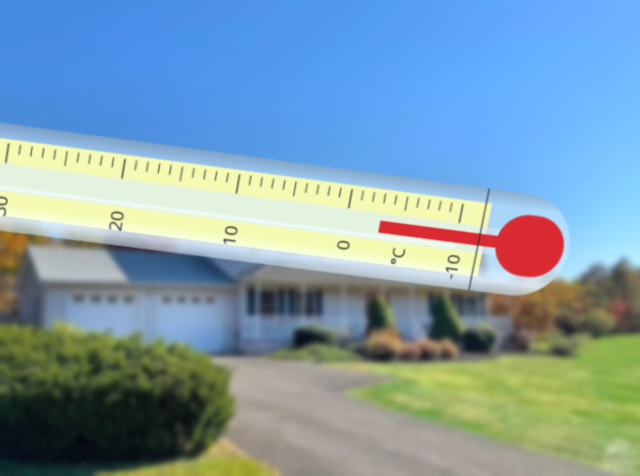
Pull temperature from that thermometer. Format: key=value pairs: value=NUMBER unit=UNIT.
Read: value=-3 unit=°C
